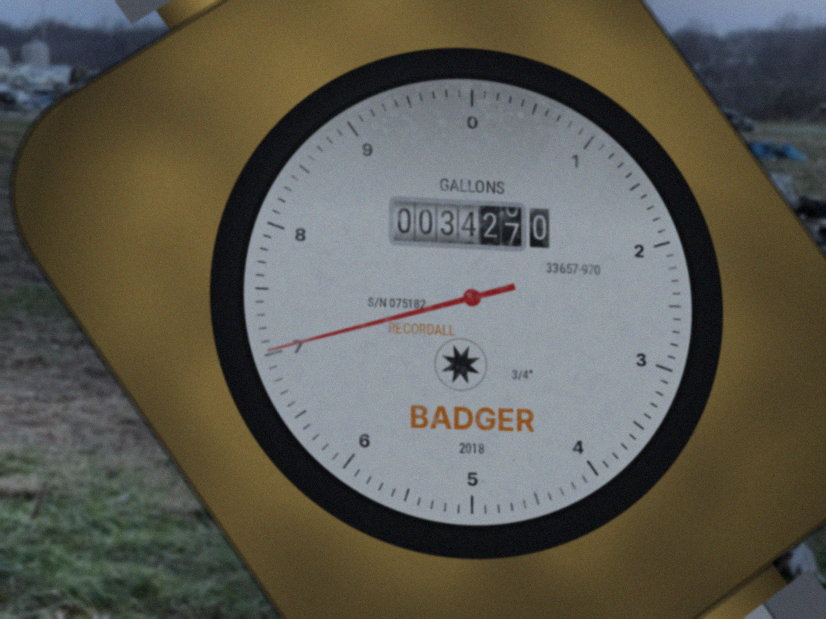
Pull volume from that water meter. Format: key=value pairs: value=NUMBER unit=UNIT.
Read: value=34267.0 unit=gal
